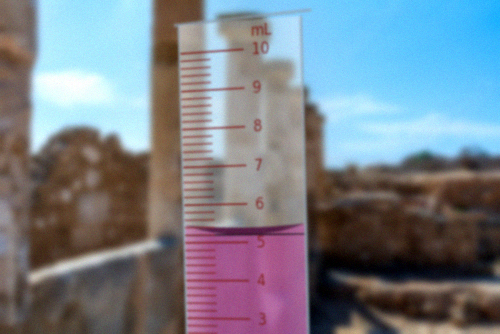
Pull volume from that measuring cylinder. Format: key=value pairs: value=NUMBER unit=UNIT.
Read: value=5.2 unit=mL
